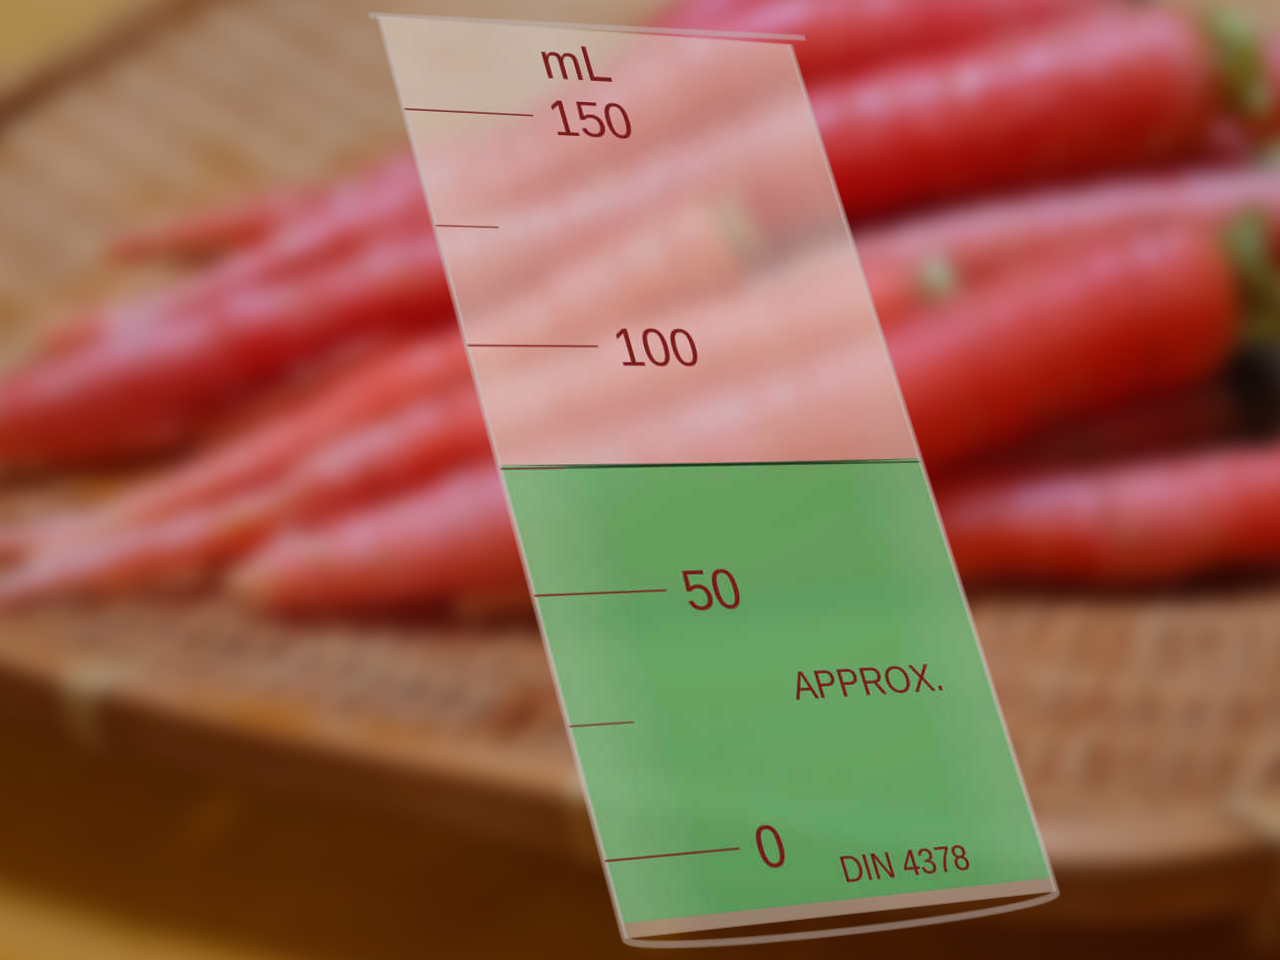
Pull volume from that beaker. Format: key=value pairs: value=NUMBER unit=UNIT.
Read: value=75 unit=mL
